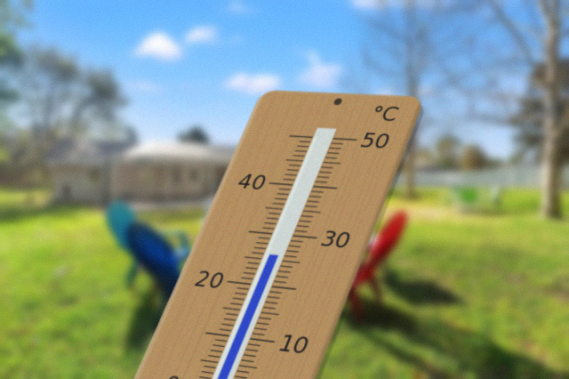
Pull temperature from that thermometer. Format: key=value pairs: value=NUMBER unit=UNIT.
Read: value=26 unit=°C
